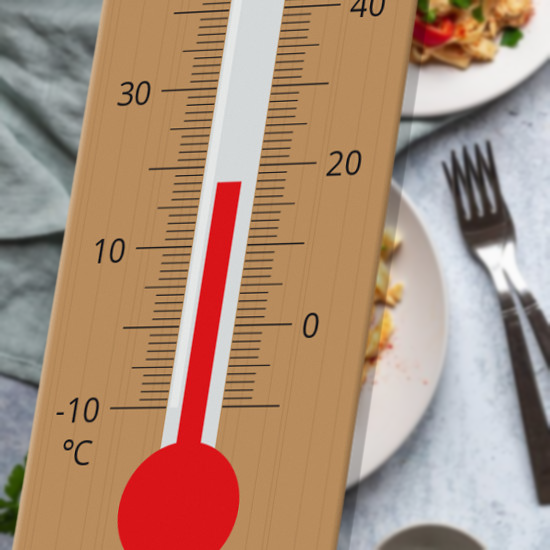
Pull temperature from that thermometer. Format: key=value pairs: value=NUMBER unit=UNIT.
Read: value=18 unit=°C
